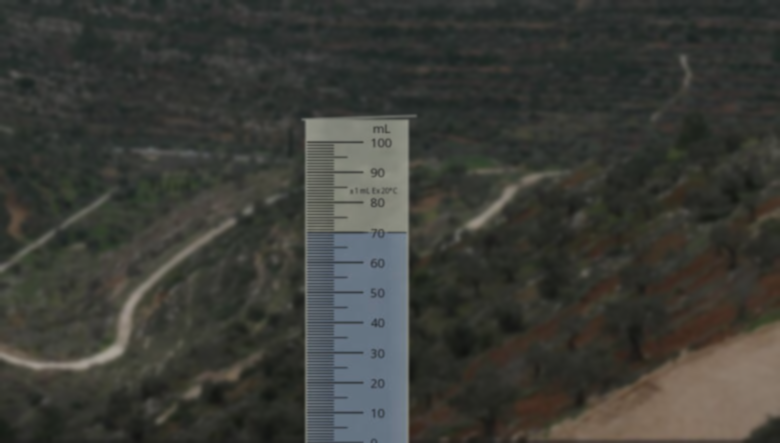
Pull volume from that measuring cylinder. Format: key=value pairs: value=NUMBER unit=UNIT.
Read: value=70 unit=mL
